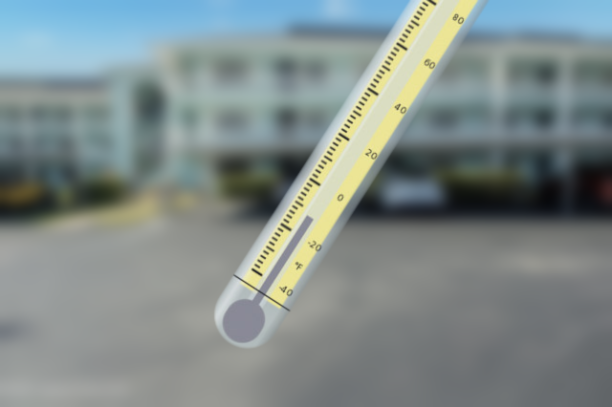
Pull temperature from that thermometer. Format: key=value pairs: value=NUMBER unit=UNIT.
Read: value=-12 unit=°F
